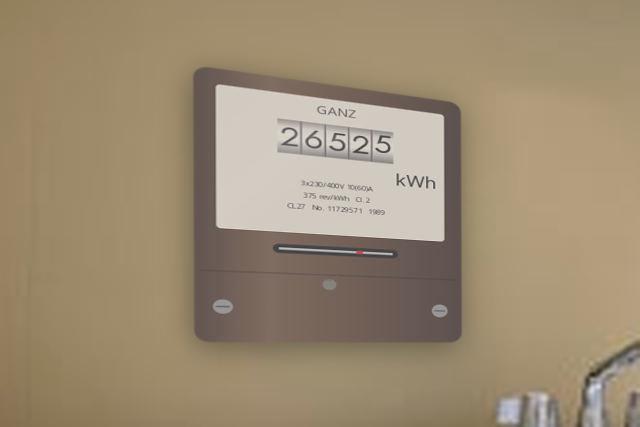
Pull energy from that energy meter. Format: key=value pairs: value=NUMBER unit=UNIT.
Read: value=26525 unit=kWh
